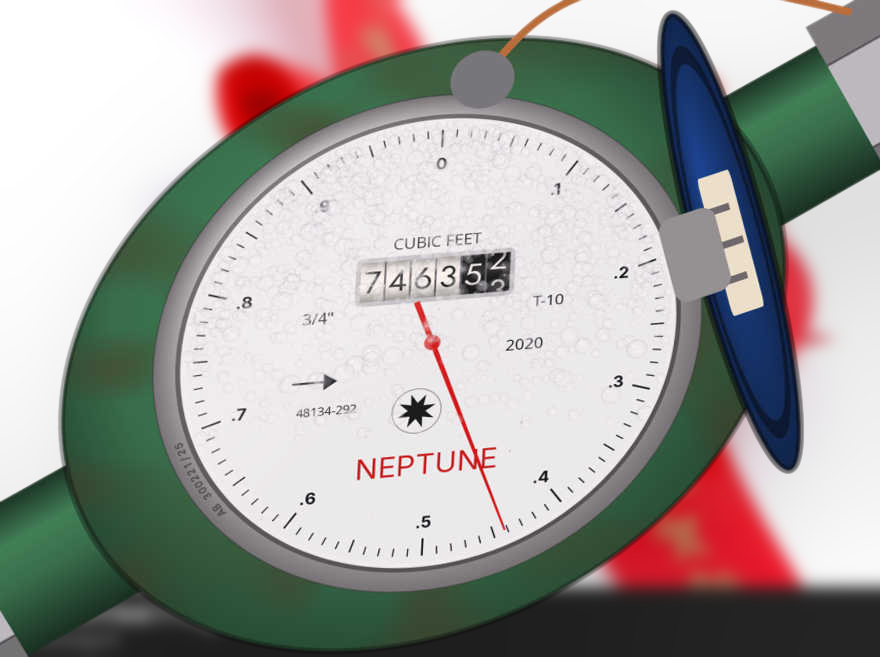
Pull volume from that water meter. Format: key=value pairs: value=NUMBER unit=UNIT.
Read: value=746352.44 unit=ft³
